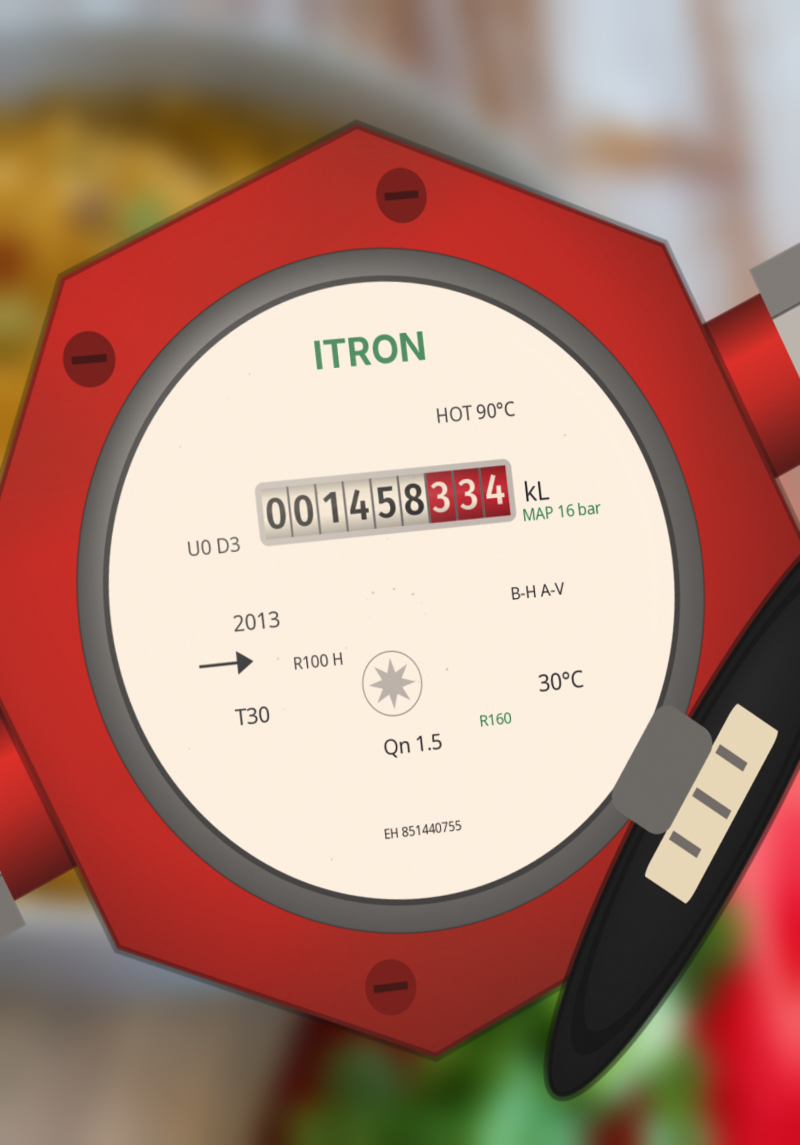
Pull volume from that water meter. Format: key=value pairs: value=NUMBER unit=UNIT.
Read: value=1458.334 unit=kL
